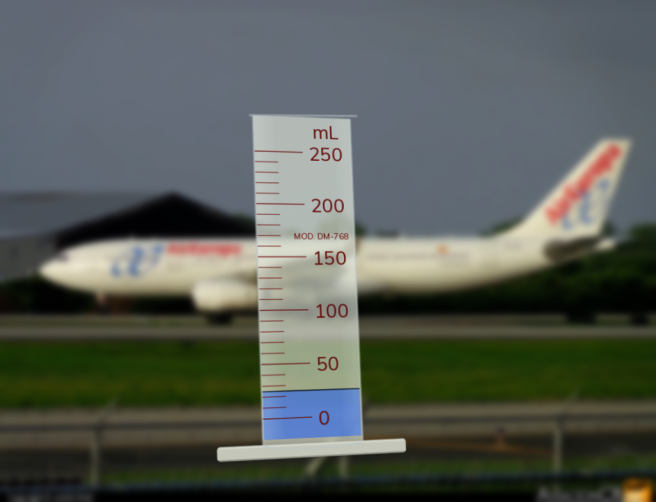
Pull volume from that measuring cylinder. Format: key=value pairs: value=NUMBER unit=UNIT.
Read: value=25 unit=mL
